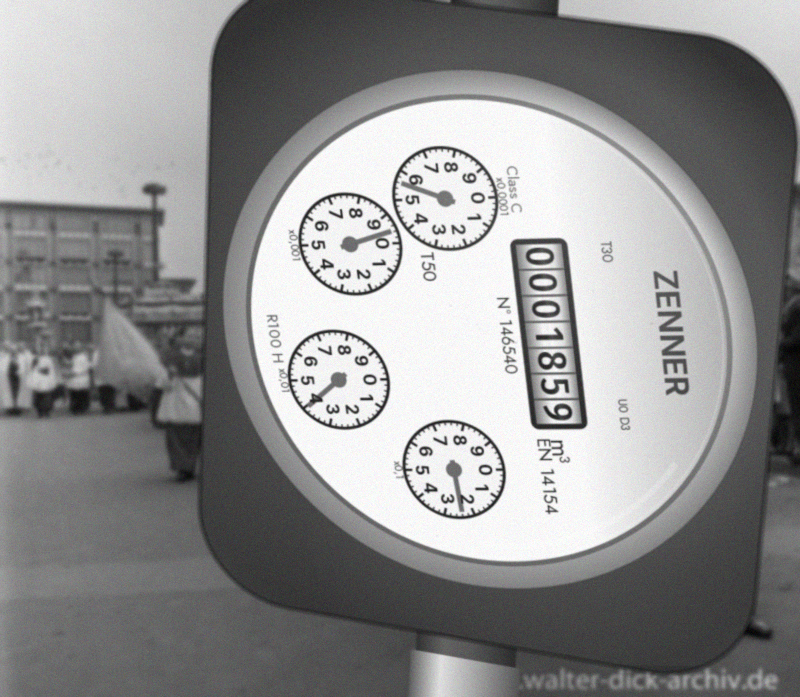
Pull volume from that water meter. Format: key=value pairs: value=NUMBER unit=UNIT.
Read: value=1859.2395 unit=m³
